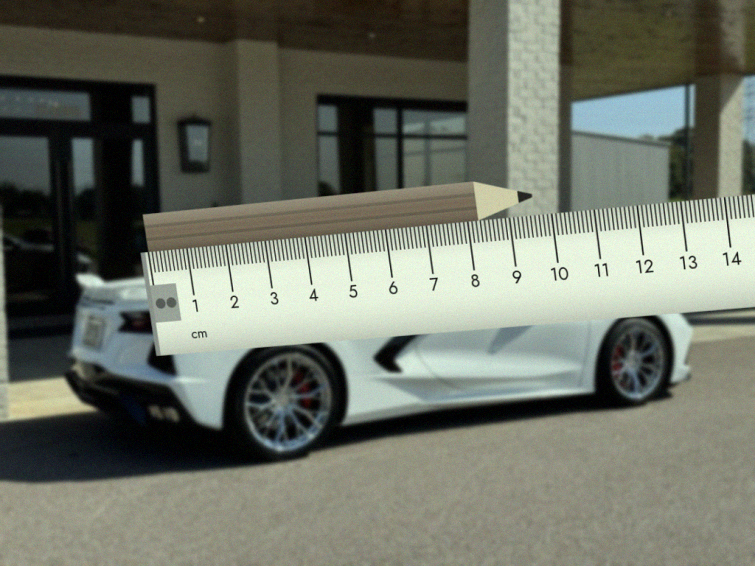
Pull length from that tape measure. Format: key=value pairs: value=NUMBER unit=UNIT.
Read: value=9.6 unit=cm
